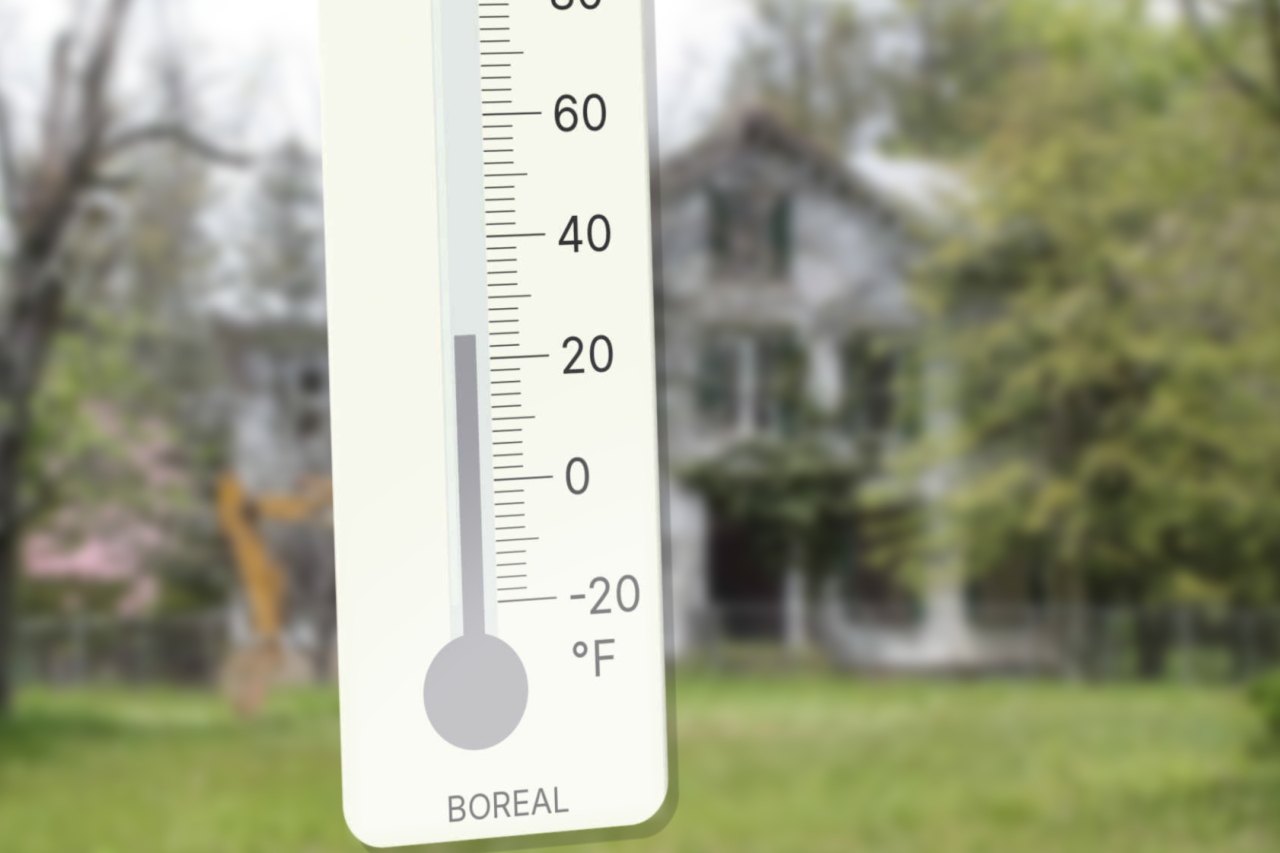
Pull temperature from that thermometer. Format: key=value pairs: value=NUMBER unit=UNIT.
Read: value=24 unit=°F
